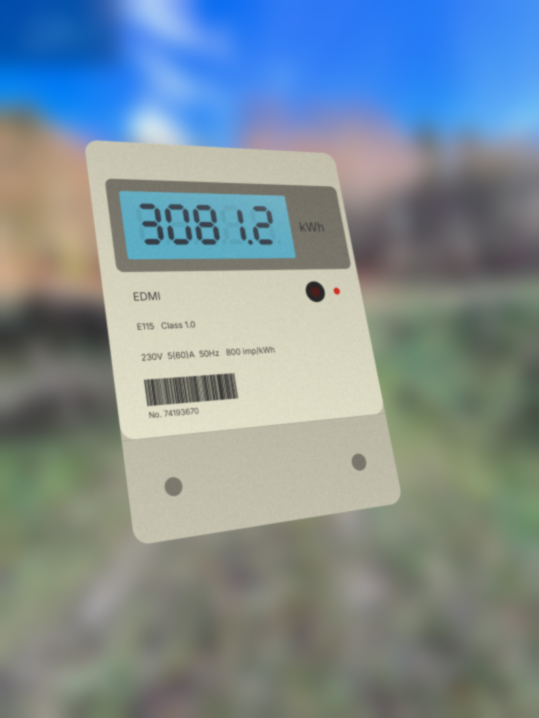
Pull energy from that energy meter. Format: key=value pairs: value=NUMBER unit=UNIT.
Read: value=3081.2 unit=kWh
